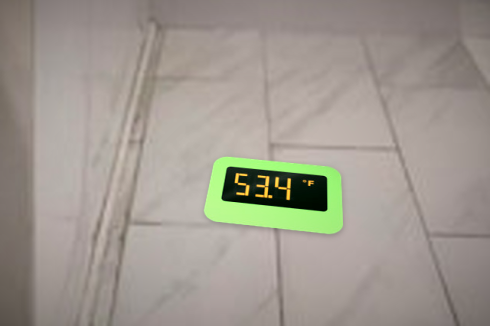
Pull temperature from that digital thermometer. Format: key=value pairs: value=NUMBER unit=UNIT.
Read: value=53.4 unit=°F
